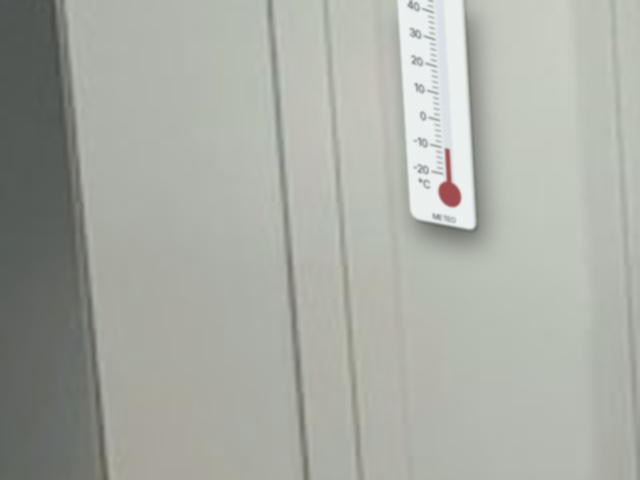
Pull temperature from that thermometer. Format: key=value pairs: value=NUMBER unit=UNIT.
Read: value=-10 unit=°C
